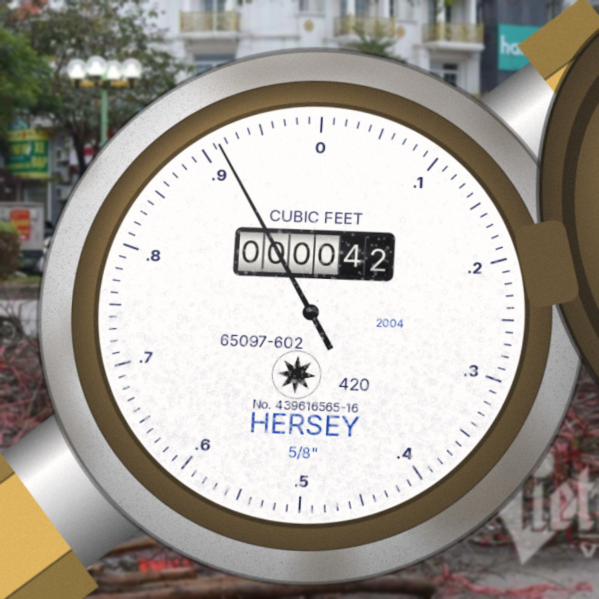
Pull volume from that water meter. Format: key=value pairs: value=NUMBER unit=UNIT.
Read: value=41.91 unit=ft³
